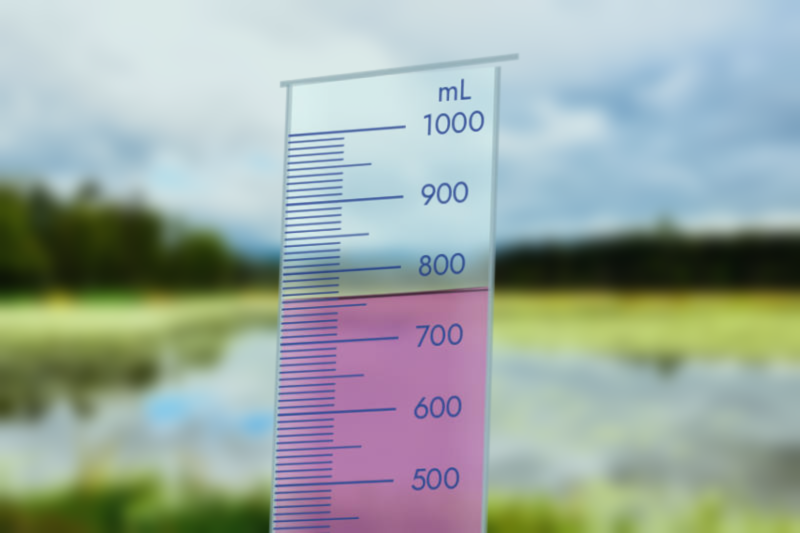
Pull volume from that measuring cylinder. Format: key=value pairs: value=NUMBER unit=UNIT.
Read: value=760 unit=mL
